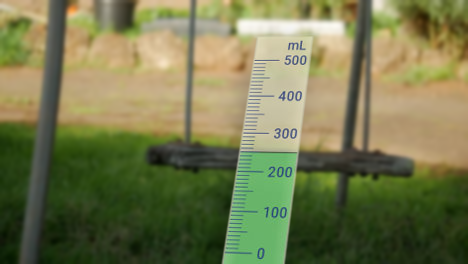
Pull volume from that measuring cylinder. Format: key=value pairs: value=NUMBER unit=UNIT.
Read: value=250 unit=mL
